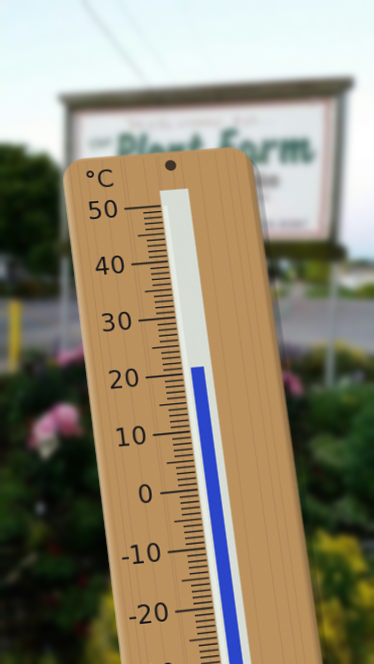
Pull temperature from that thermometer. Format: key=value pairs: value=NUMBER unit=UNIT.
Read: value=21 unit=°C
